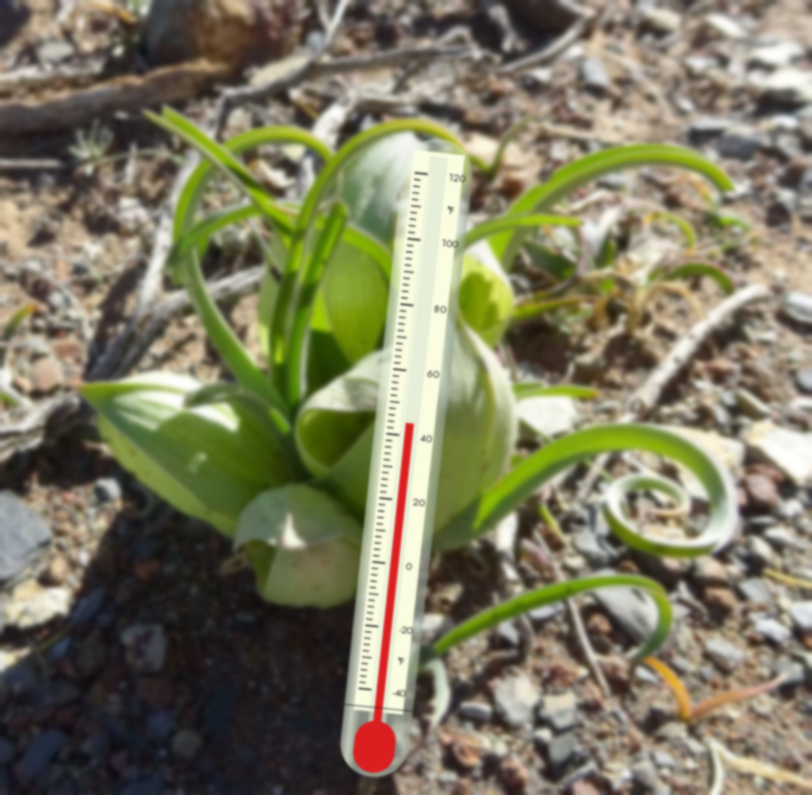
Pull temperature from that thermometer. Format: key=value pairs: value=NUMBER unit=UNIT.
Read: value=44 unit=°F
